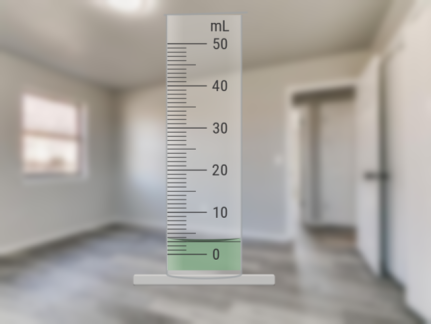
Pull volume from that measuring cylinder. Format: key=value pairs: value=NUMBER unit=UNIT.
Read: value=3 unit=mL
